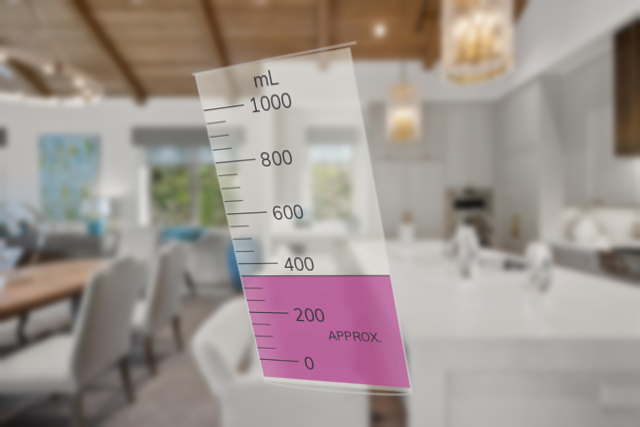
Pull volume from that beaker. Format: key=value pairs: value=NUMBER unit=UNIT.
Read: value=350 unit=mL
